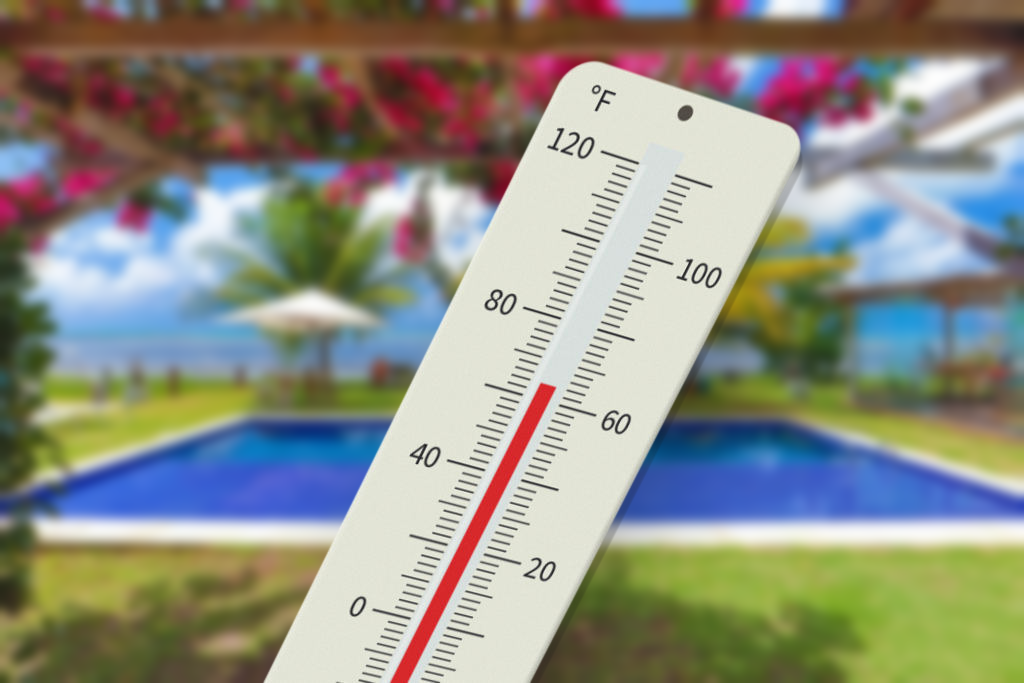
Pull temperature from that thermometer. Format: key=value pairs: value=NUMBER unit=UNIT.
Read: value=64 unit=°F
